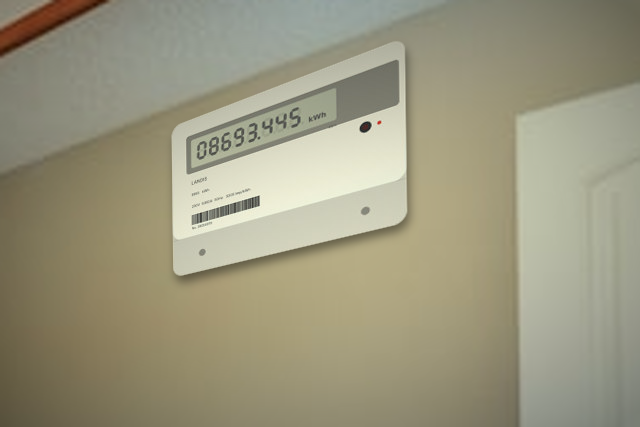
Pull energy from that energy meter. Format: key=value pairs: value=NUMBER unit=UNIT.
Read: value=8693.445 unit=kWh
